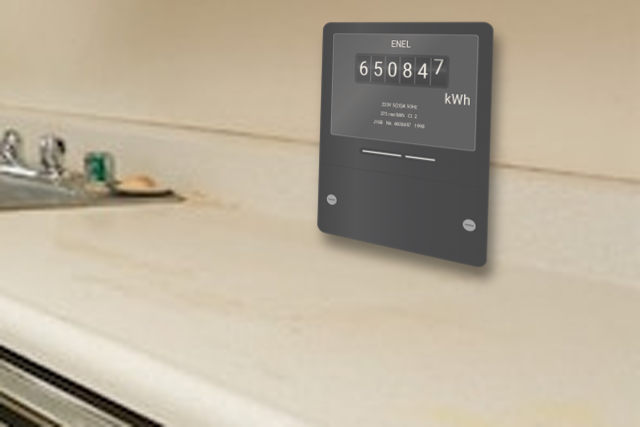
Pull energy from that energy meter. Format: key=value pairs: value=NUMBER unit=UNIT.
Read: value=650847 unit=kWh
